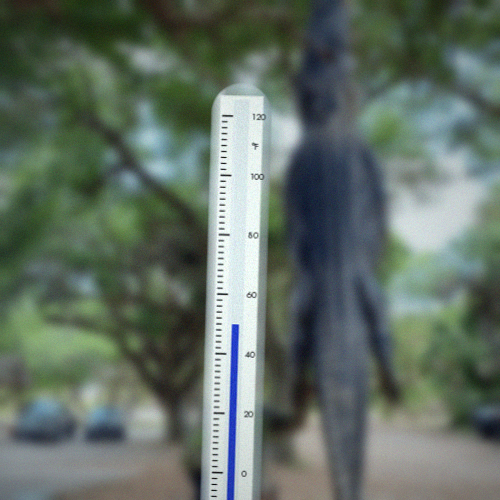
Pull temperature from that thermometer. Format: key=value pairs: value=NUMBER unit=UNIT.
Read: value=50 unit=°F
